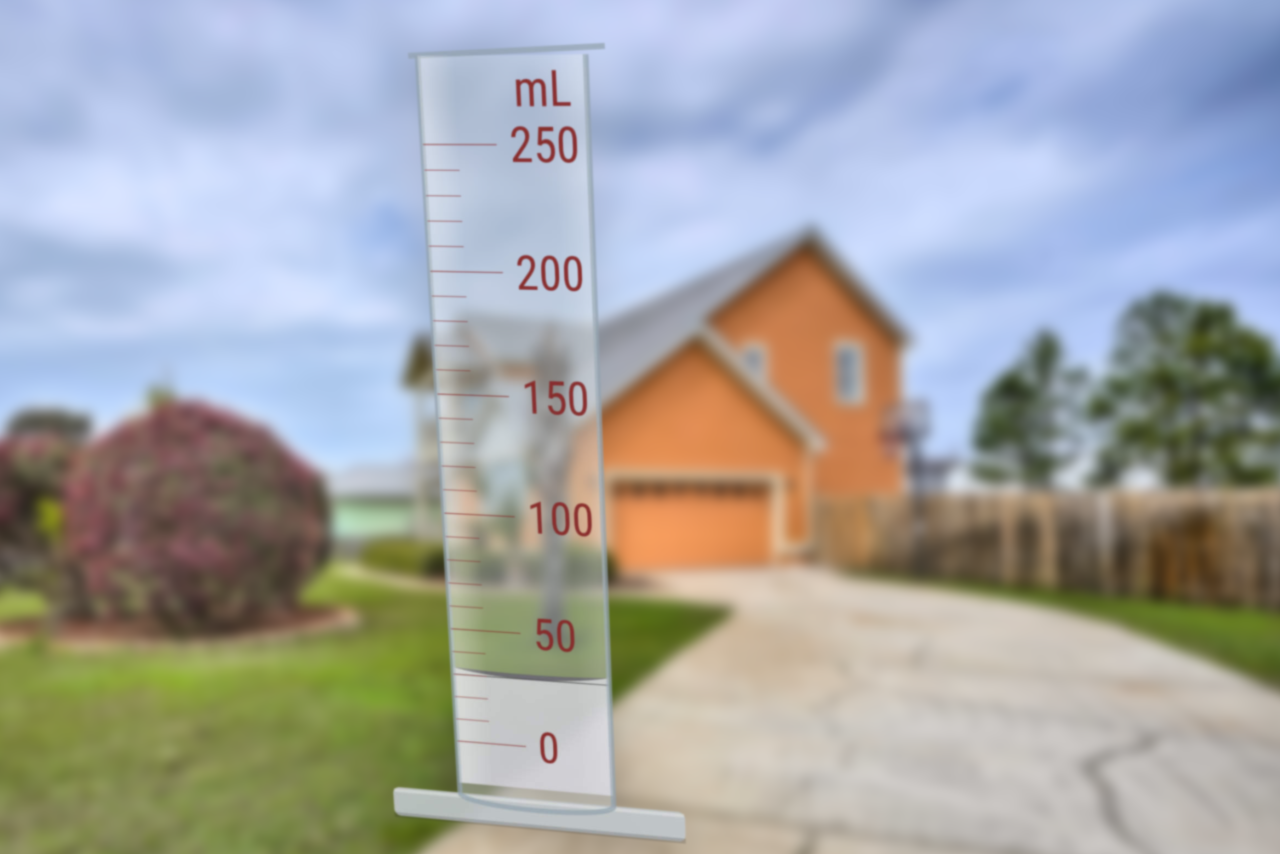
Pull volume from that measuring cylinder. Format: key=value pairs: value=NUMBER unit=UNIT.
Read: value=30 unit=mL
